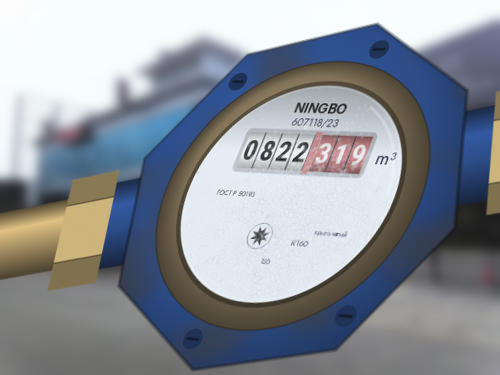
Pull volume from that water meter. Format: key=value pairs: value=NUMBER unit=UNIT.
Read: value=822.319 unit=m³
